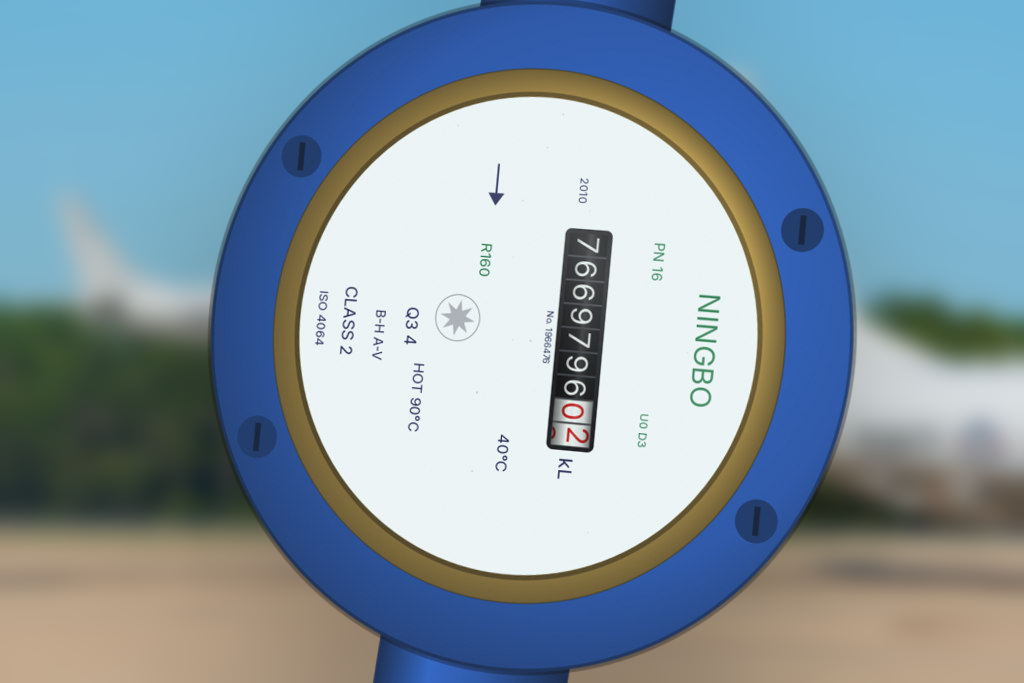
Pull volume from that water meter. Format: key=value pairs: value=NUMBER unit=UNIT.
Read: value=7669796.02 unit=kL
